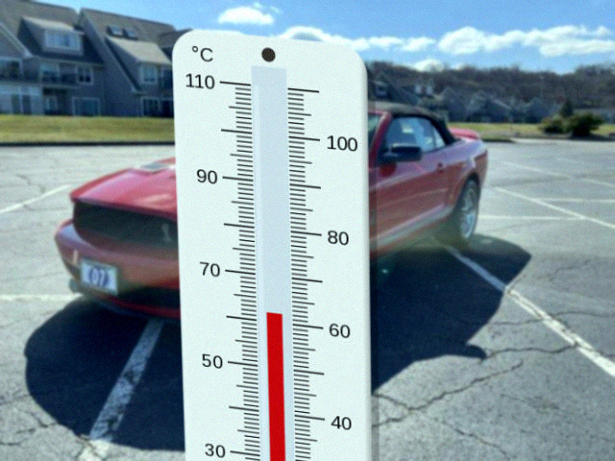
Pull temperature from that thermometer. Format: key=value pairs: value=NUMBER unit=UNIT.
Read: value=62 unit=°C
